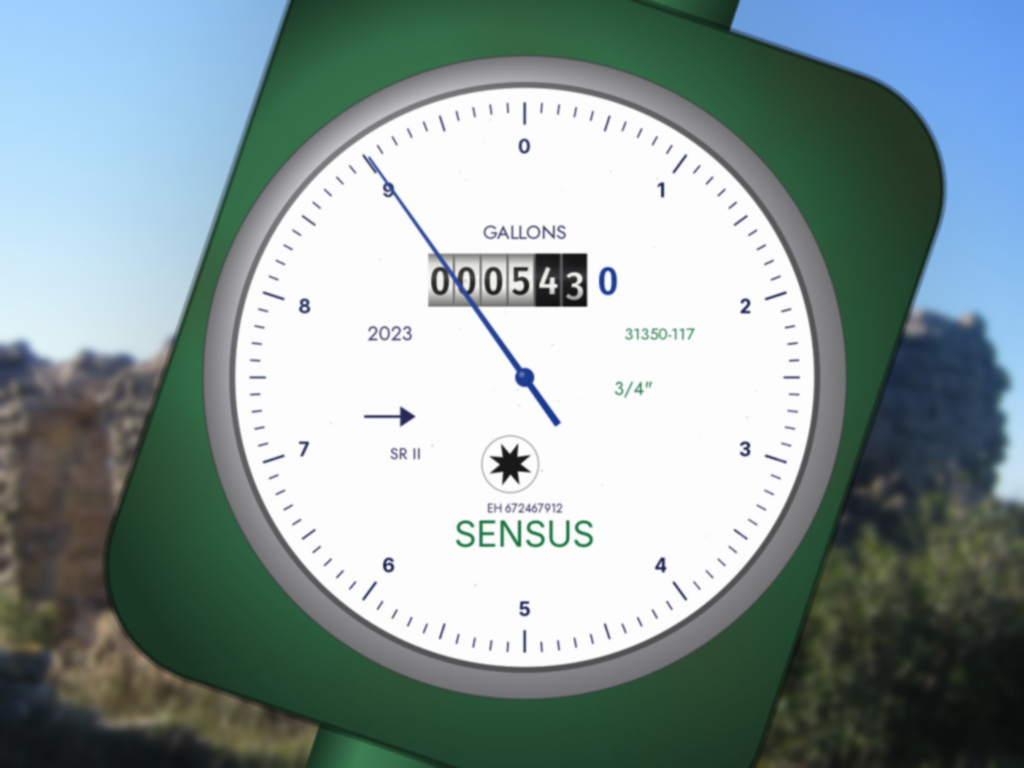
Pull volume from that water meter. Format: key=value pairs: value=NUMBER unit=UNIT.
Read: value=5429.0 unit=gal
